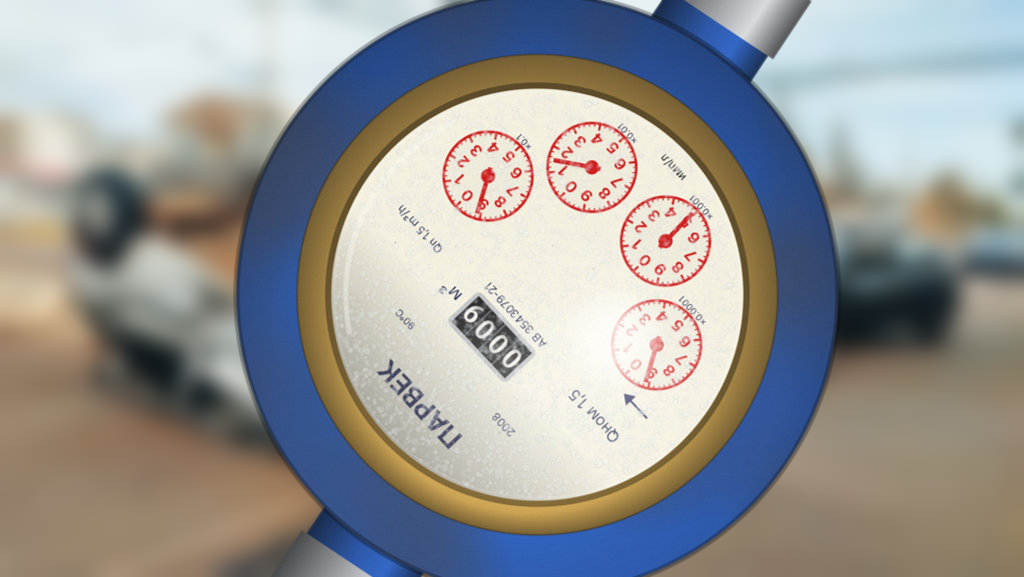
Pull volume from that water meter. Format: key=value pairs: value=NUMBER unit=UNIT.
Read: value=8.9149 unit=m³
